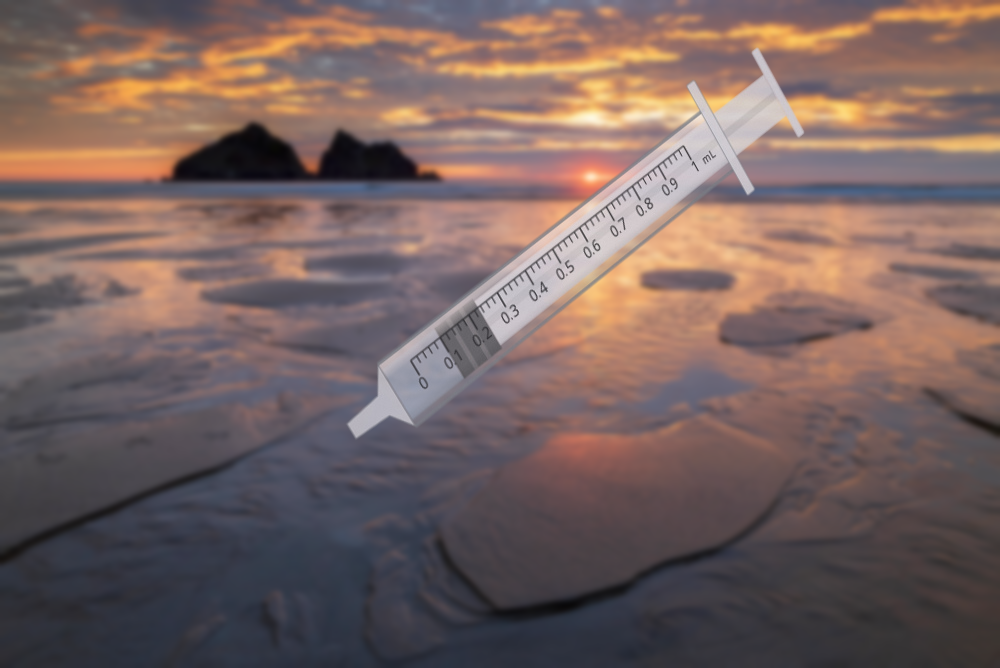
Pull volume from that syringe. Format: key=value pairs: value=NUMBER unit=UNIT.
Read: value=0.1 unit=mL
